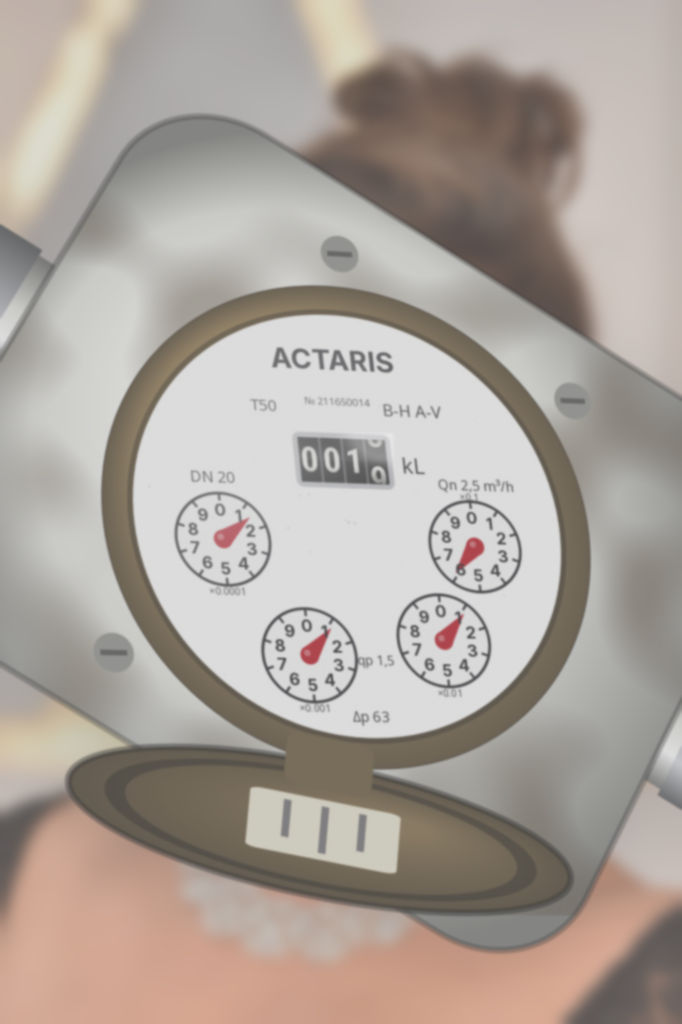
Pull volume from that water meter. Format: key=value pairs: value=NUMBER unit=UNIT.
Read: value=18.6111 unit=kL
